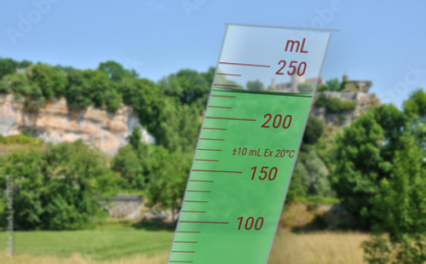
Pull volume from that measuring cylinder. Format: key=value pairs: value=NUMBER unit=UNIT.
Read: value=225 unit=mL
